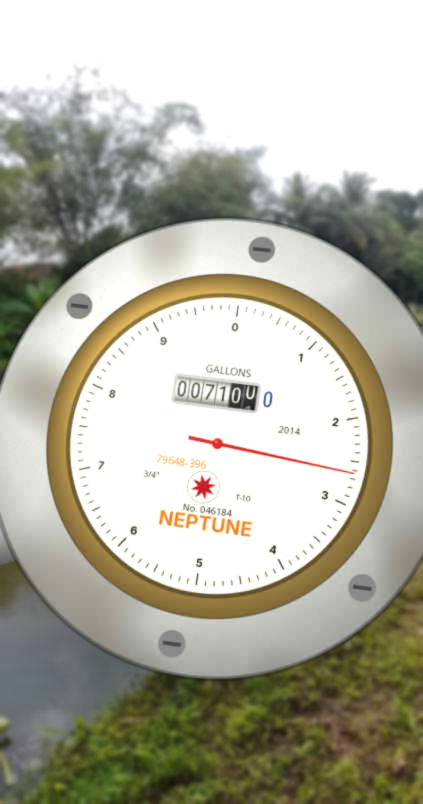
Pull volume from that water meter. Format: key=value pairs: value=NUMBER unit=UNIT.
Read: value=71002.6 unit=gal
